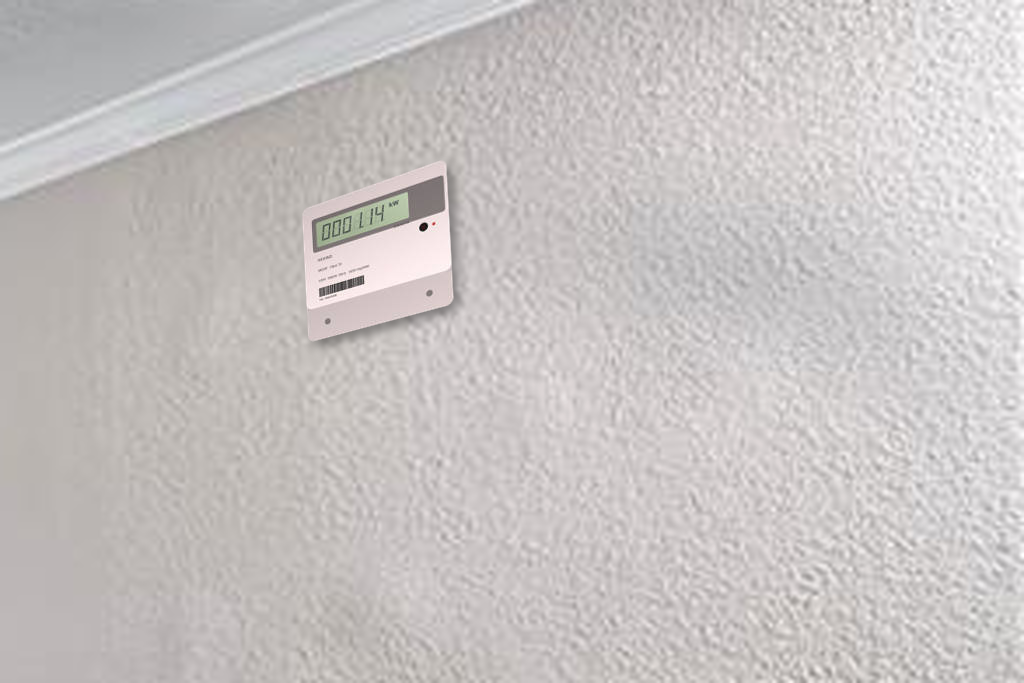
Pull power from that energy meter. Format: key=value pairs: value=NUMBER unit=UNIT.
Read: value=1.14 unit=kW
